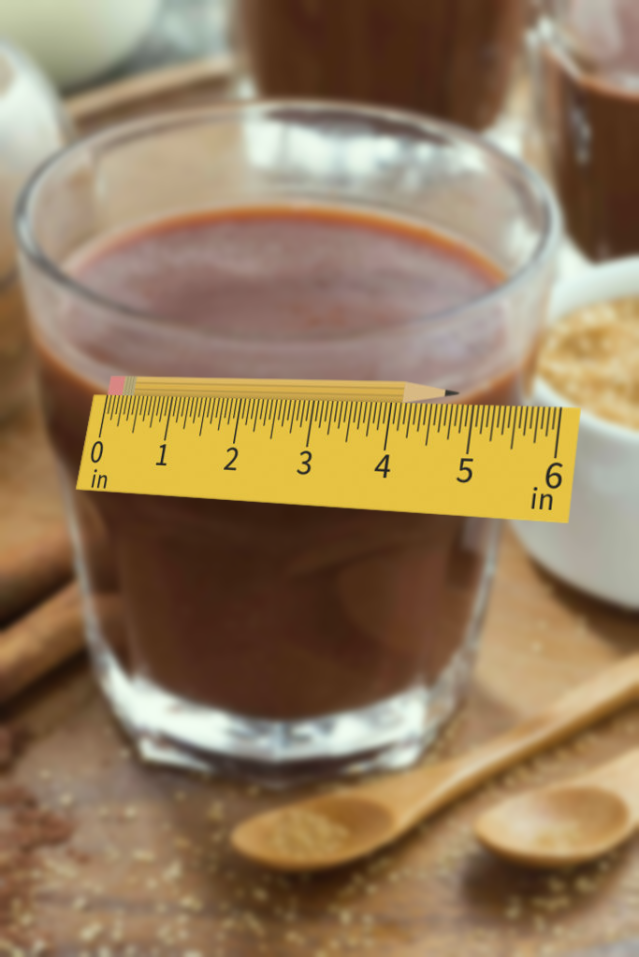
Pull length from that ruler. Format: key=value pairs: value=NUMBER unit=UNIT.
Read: value=4.8125 unit=in
